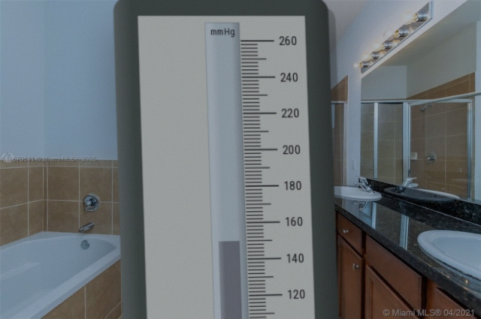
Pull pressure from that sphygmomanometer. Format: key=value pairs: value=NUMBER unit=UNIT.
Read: value=150 unit=mmHg
